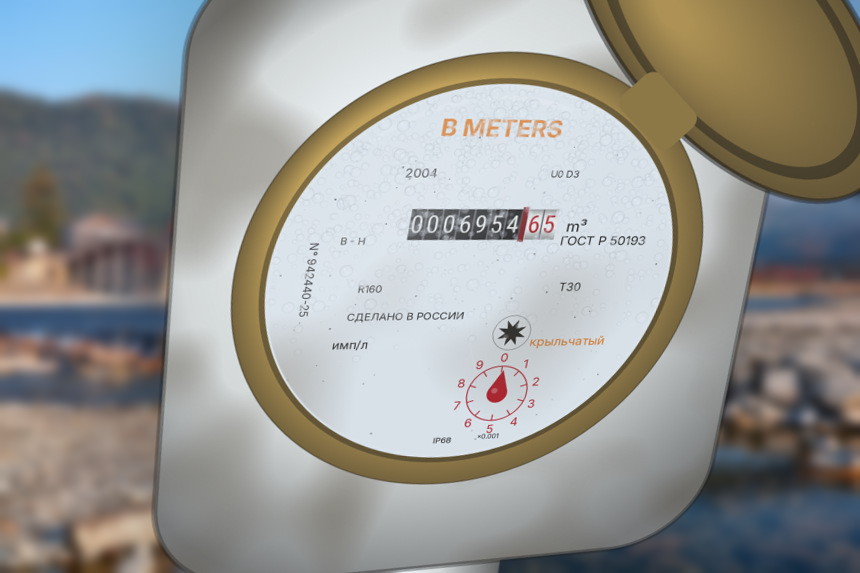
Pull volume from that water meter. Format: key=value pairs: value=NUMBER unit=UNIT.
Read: value=6954.650 unit=m³
